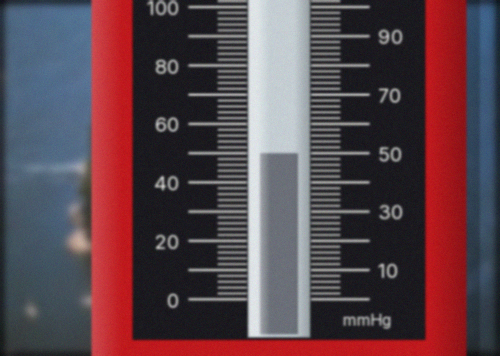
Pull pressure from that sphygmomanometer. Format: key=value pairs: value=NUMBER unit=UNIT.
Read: value=50 unit=mmHg
